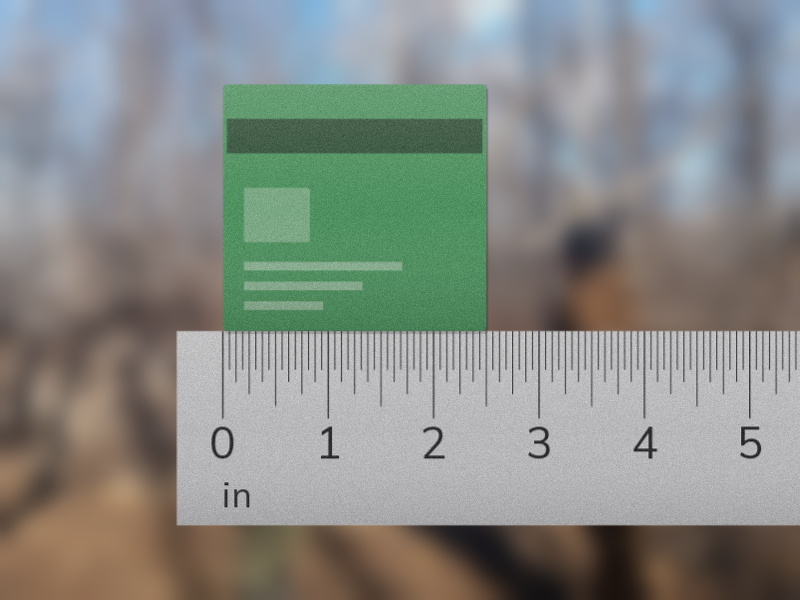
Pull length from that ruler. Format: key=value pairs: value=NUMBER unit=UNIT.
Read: value=2.5 unit=in
